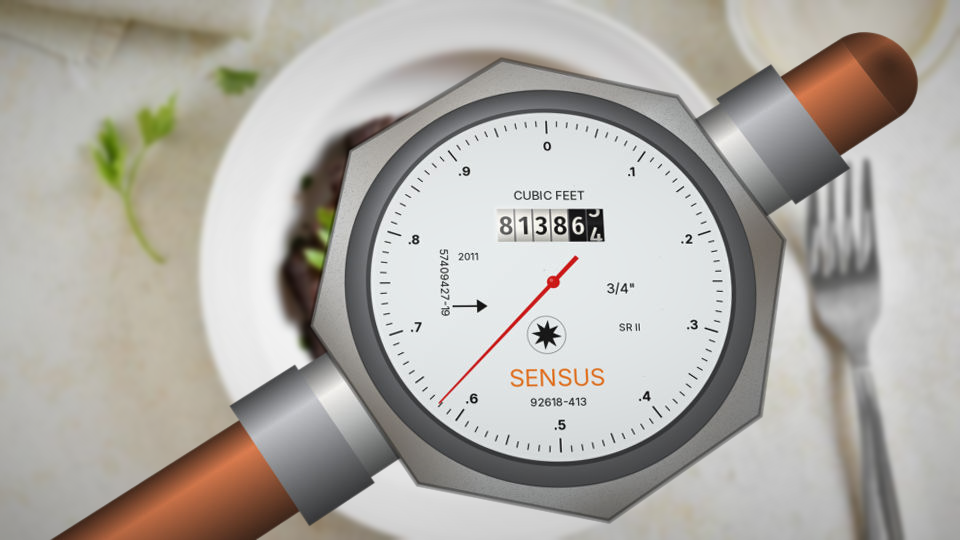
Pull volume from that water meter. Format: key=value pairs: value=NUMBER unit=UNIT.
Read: value=813863.62 unit=ft³
